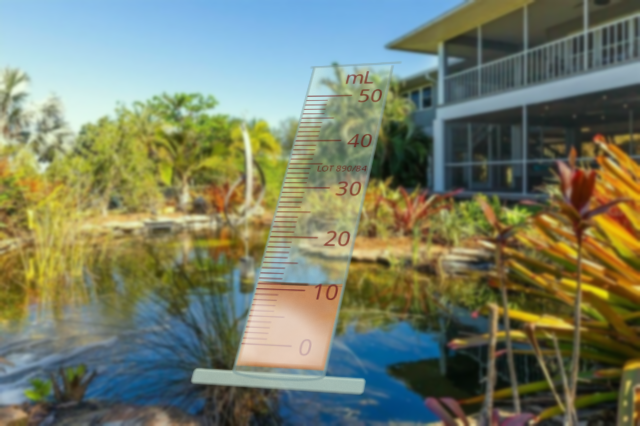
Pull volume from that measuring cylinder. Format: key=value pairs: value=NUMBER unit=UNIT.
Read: value=11 unit=mL
